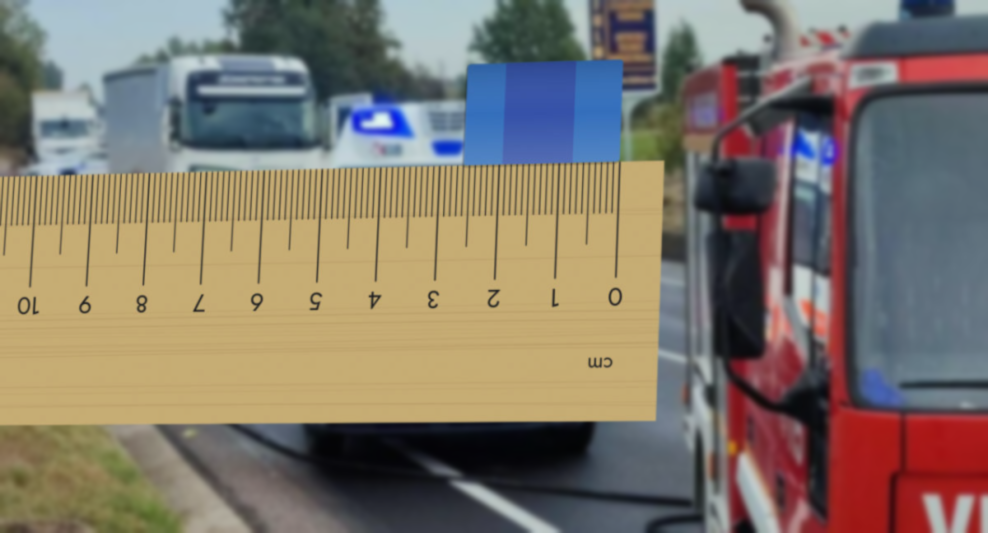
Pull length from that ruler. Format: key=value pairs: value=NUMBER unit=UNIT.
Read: value=2.6 unit=cm
